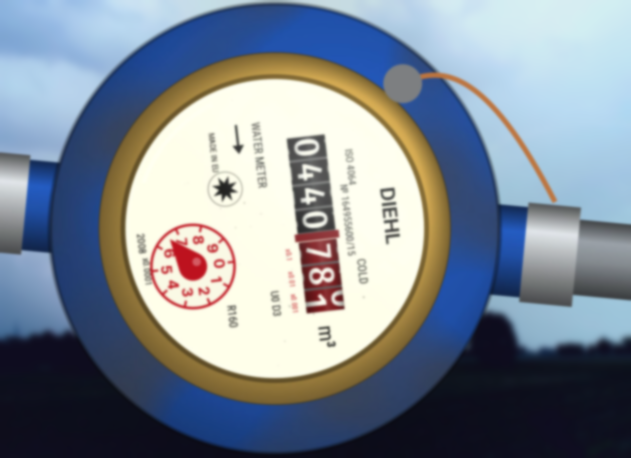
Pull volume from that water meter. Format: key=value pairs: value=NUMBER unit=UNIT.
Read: value=440.7806 unit=m³
